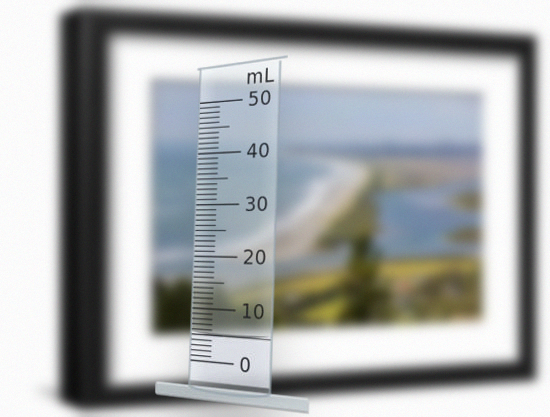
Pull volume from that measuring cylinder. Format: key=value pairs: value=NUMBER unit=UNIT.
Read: value=5 unit=mL
